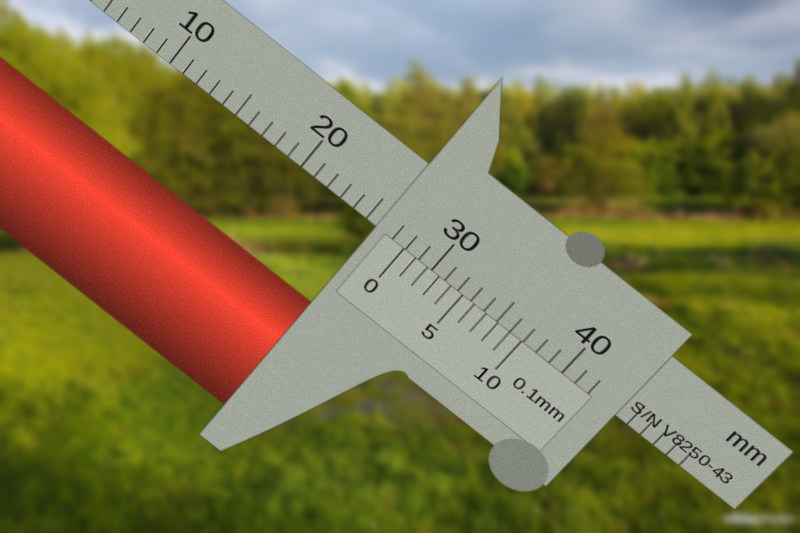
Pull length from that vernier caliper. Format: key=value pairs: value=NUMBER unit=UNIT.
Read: value=27.9 unit=mm
